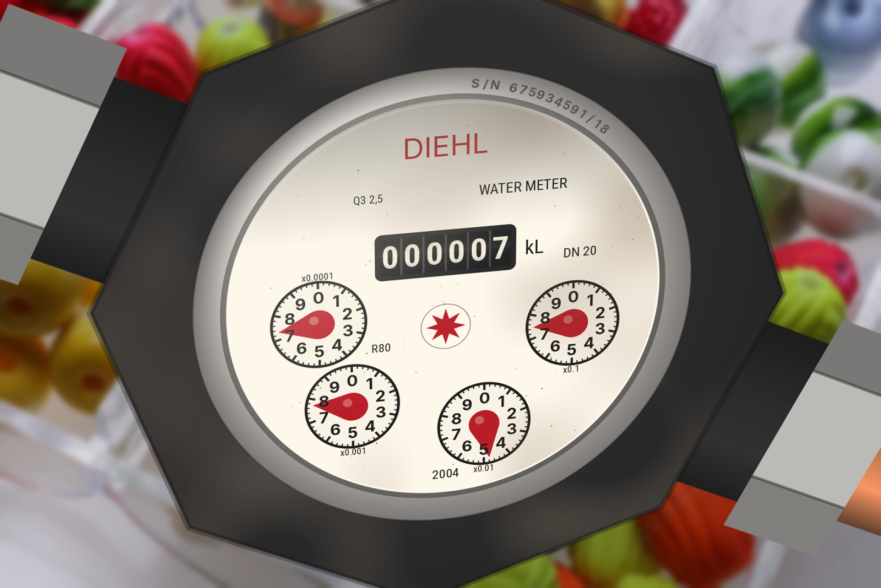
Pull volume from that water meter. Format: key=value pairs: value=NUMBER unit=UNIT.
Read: value=7.7477 unit=kL
